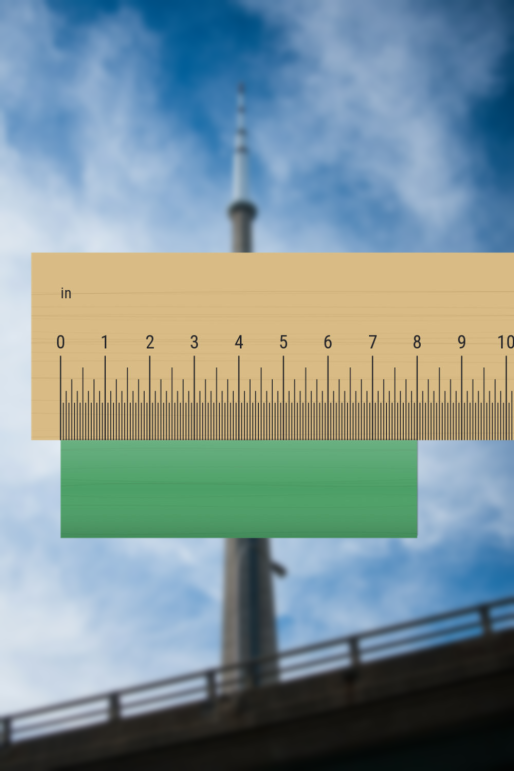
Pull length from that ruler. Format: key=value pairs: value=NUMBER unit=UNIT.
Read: value=8 unit=in
